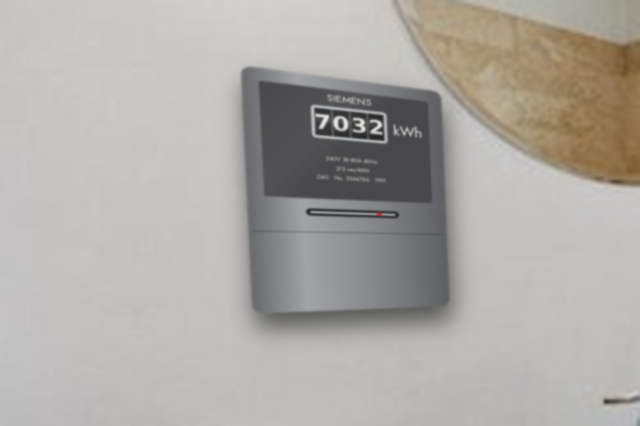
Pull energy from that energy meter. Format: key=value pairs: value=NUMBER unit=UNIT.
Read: value=7032 unit=kWh
